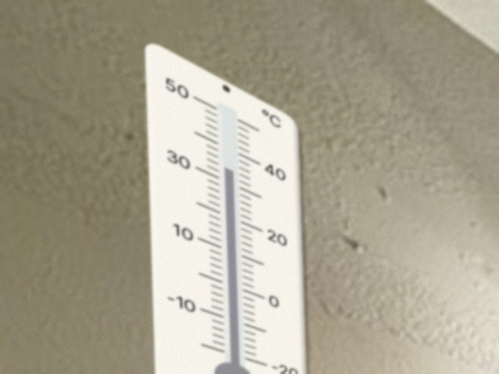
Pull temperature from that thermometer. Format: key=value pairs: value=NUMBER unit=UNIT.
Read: value=34 unit=°C
